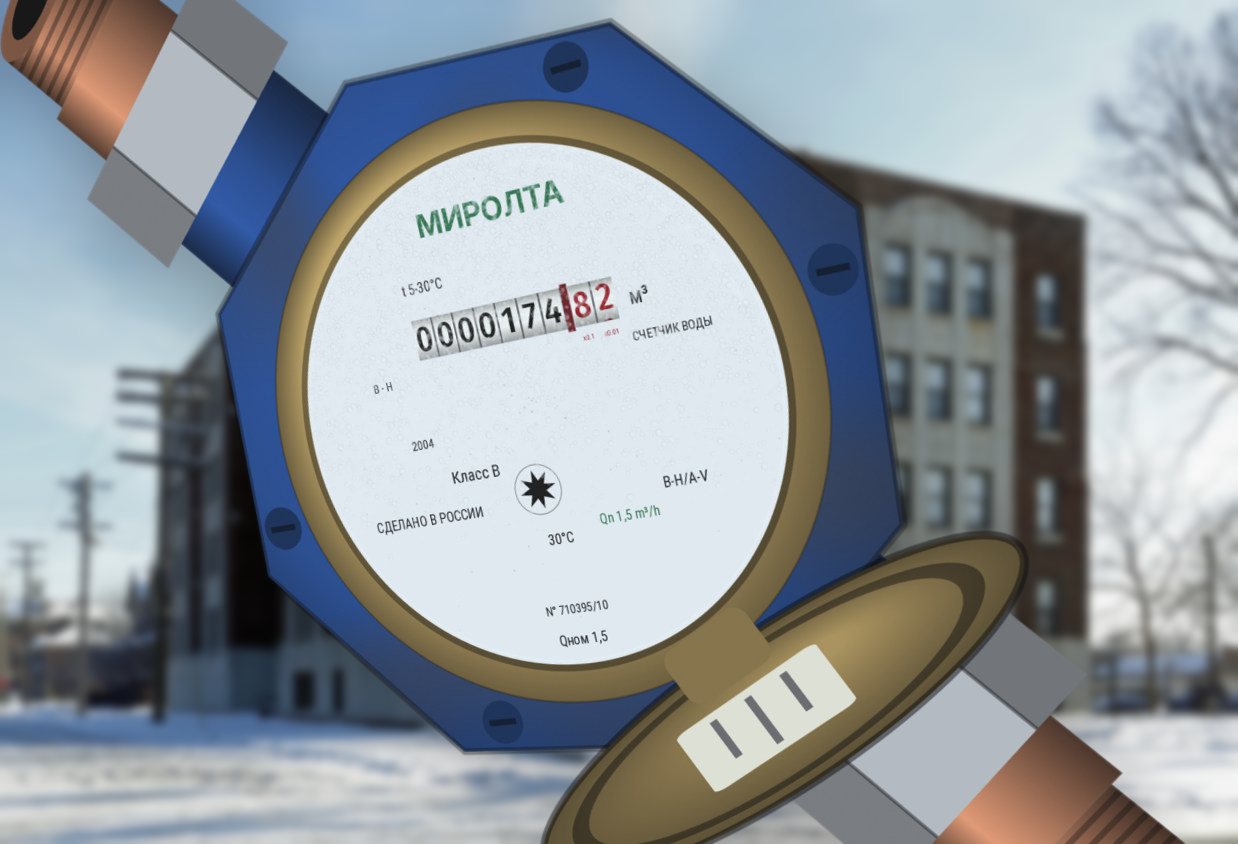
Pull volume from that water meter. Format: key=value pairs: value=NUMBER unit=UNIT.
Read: value=174.82 unit=m³
